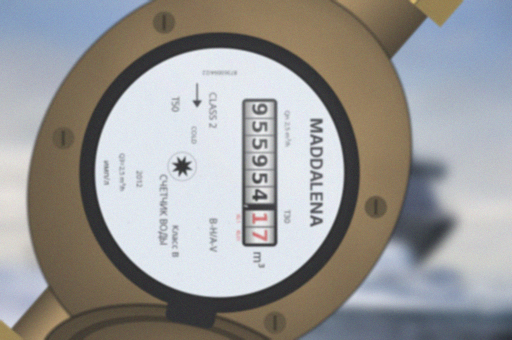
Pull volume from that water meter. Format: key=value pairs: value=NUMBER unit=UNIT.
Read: value=955954.17 unit=m³
